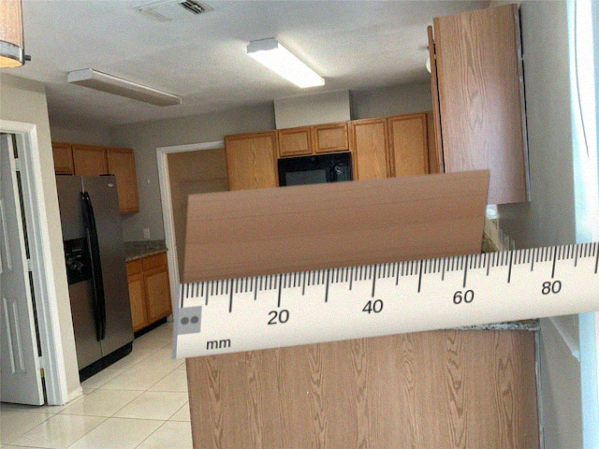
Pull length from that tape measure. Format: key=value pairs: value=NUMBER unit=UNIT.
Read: value=63 unit=mm
